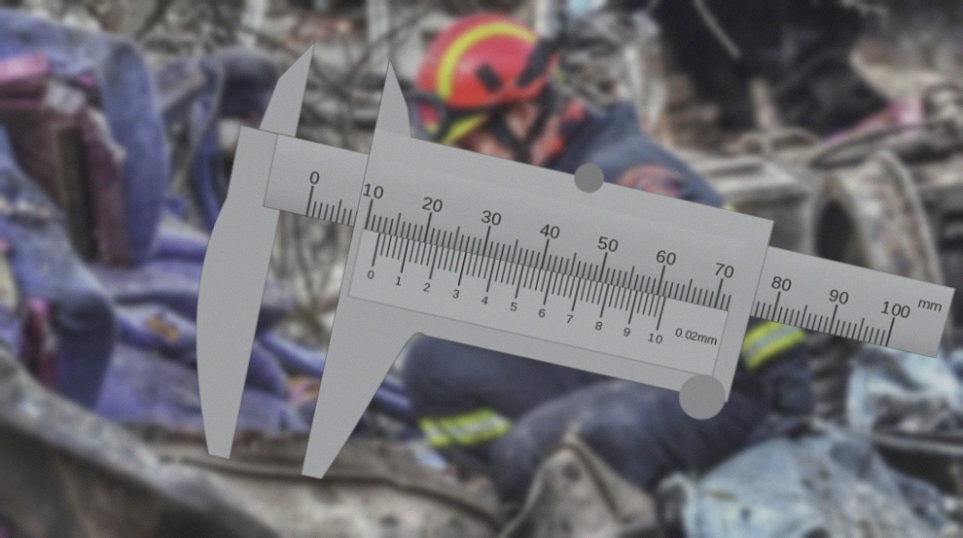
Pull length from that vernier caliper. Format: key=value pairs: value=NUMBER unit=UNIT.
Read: value=12.4 unit=mm
